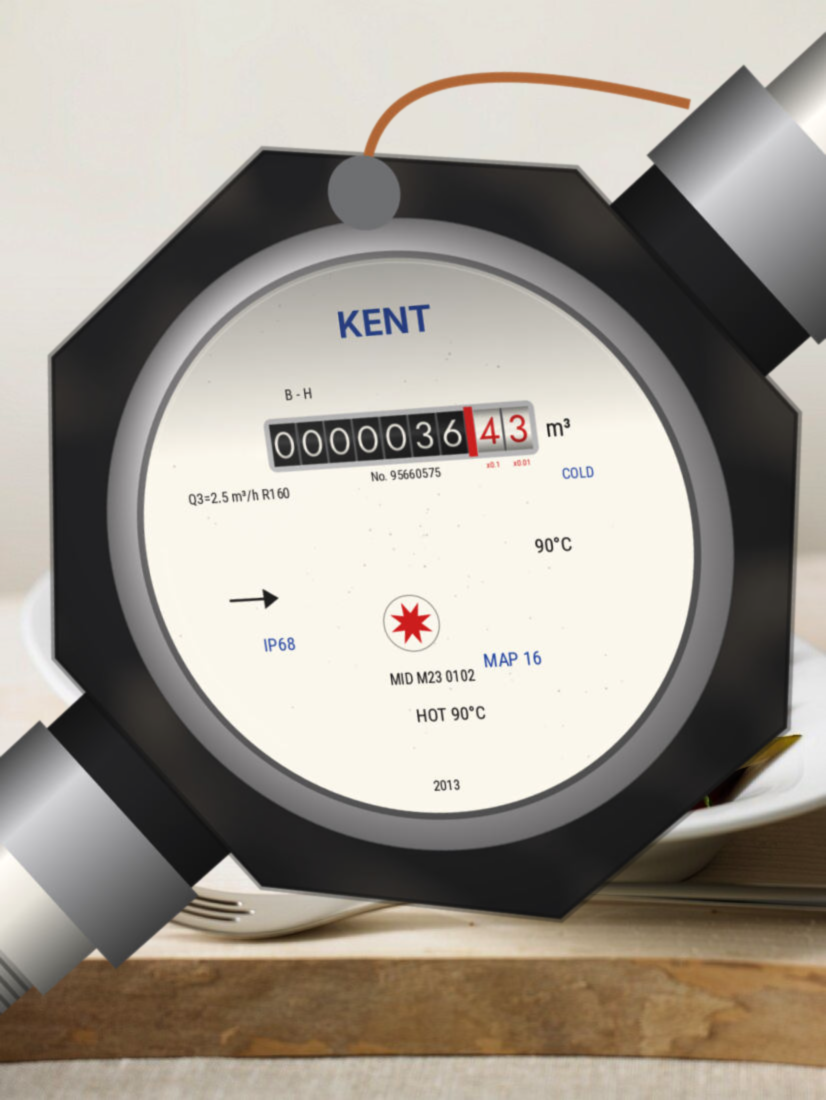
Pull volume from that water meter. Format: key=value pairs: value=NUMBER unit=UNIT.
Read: value=36.43 unit=m³
